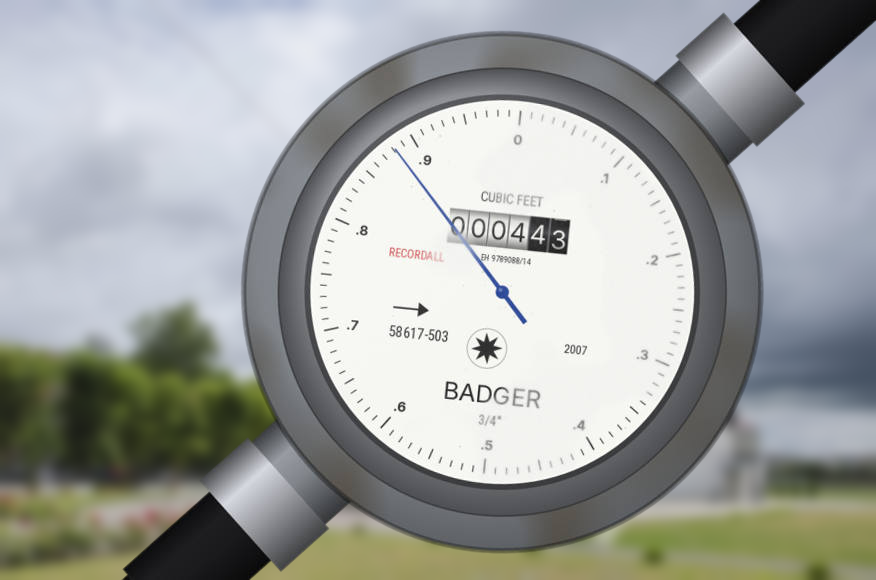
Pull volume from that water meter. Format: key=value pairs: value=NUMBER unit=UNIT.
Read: value=442.88 unit=ft³
